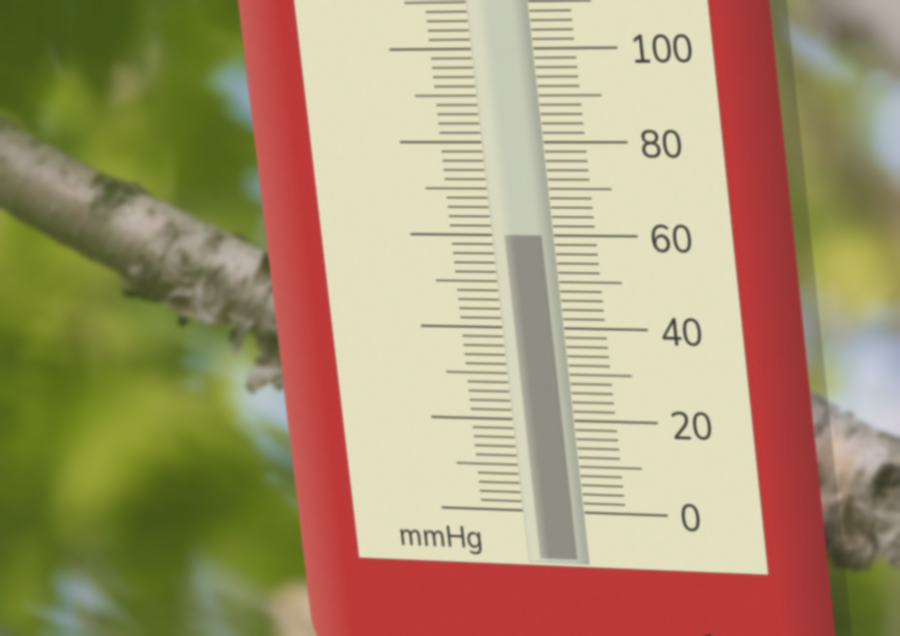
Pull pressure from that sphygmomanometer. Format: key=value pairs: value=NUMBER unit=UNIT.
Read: value=60 unit=mmHg
